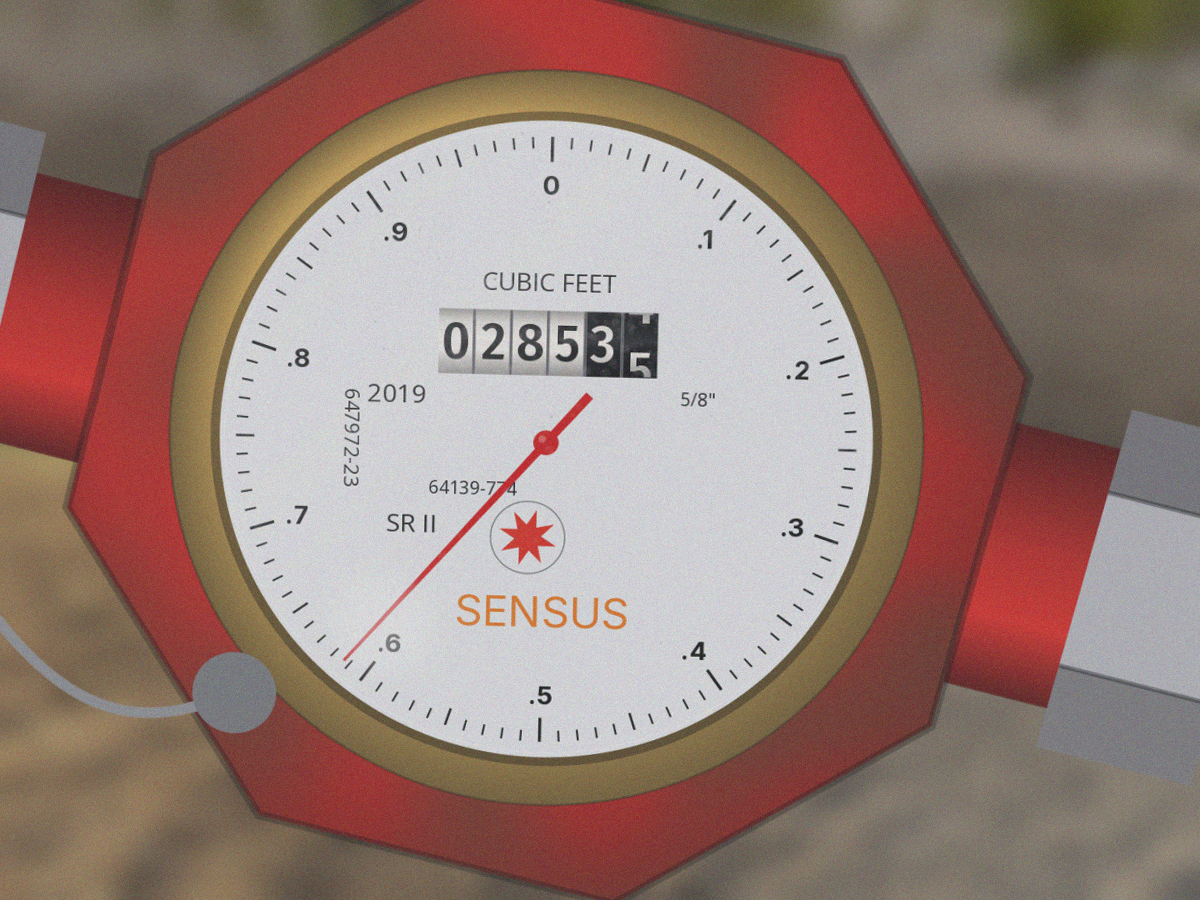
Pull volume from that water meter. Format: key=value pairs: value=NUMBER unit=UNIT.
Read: value=28534.61 unit=ft³
